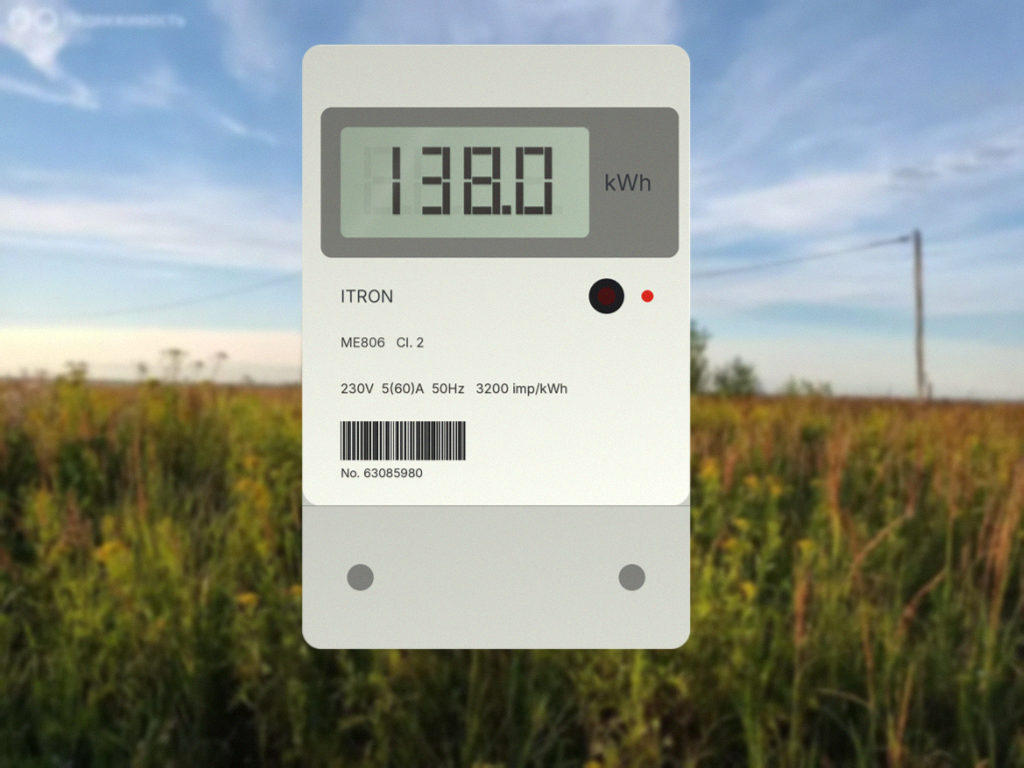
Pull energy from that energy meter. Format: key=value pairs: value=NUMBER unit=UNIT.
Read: value=138.0 unit=kWh
